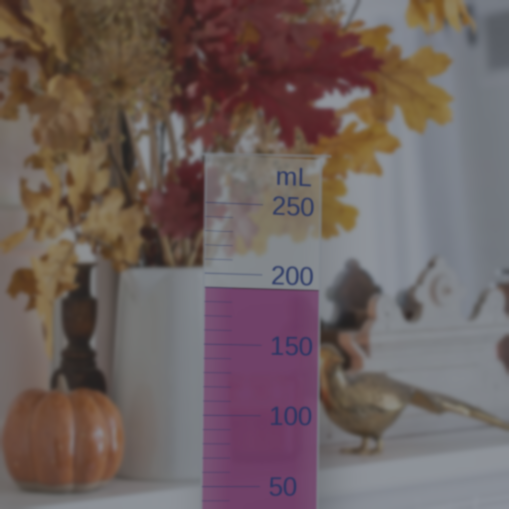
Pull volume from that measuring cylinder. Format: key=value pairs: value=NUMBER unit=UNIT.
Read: value=190 unit=mL
